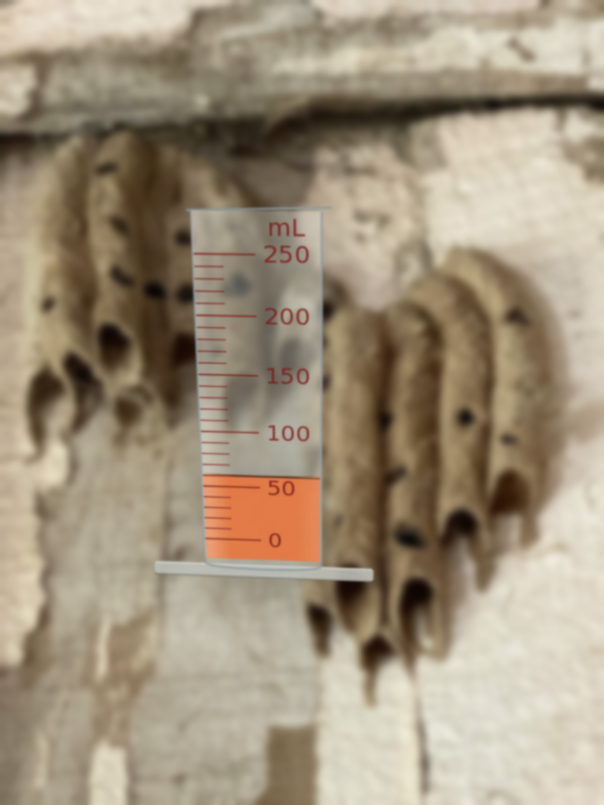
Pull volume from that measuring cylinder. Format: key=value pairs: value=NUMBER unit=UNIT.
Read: value=60 unit=mL
